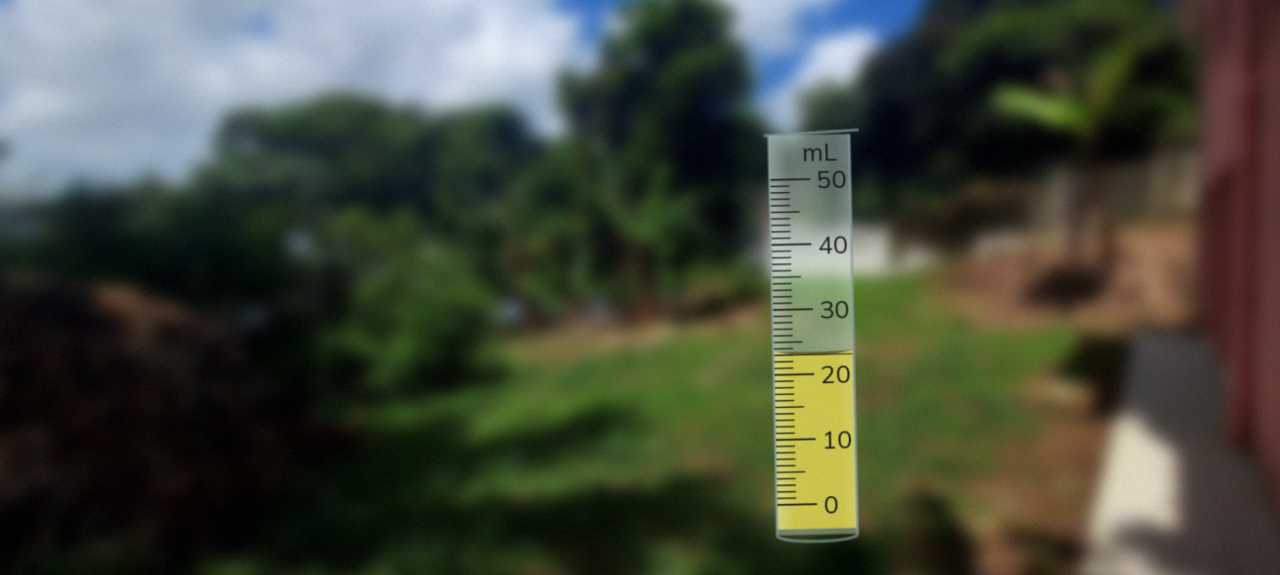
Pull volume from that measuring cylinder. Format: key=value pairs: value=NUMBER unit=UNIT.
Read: value=23 unit=mL
